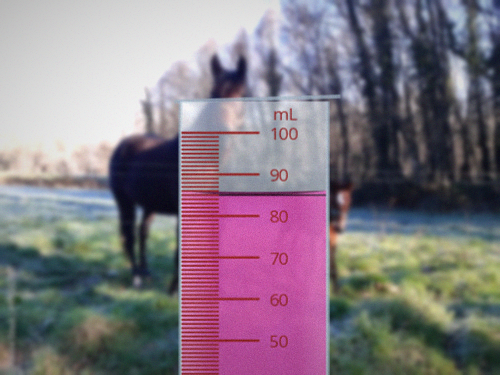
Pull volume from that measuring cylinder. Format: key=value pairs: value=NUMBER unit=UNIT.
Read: value=85 unit=mL
